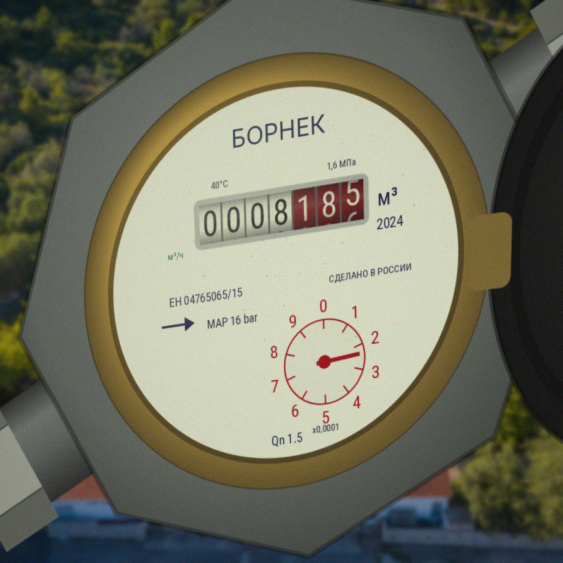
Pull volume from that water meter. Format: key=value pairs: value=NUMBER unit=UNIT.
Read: value=8.1852 unit=m³
